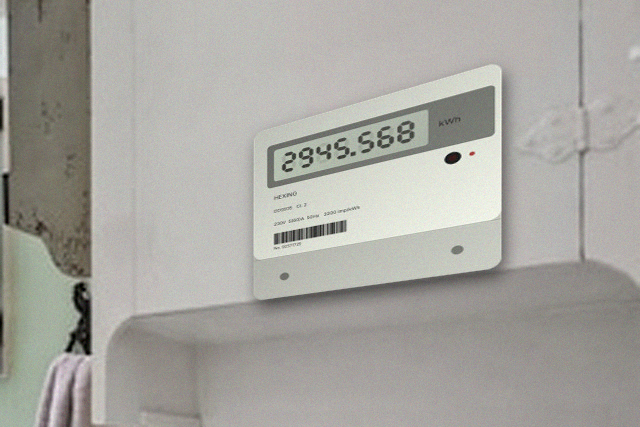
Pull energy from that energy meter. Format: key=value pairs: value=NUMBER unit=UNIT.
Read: value=2945.568 unit=kWh
